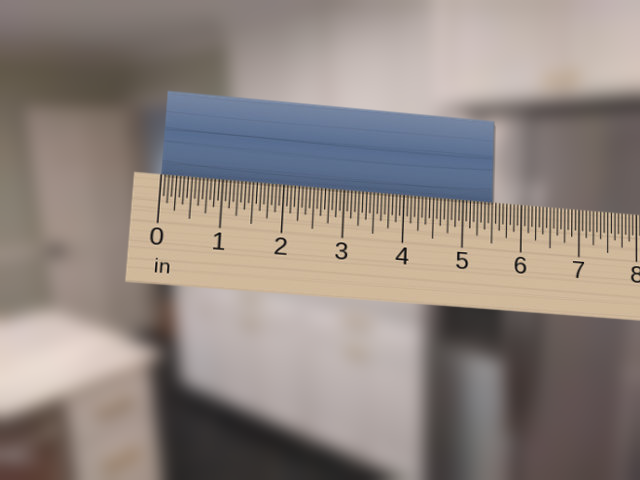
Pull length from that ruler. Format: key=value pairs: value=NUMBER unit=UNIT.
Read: value=5.5 unit=in
